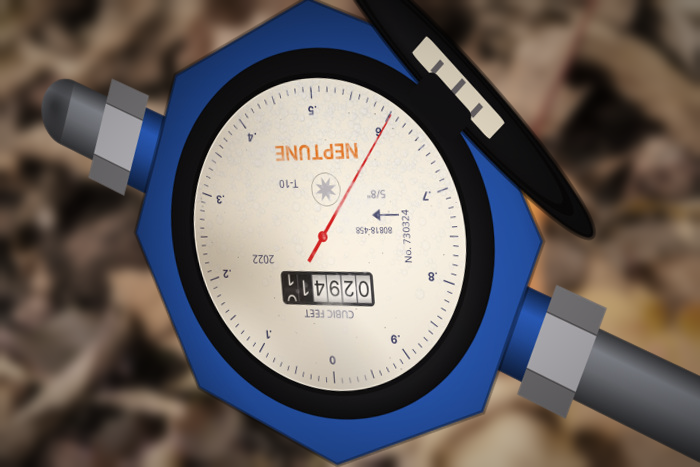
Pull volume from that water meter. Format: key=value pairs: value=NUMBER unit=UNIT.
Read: value=29410.60 unit=ft³
